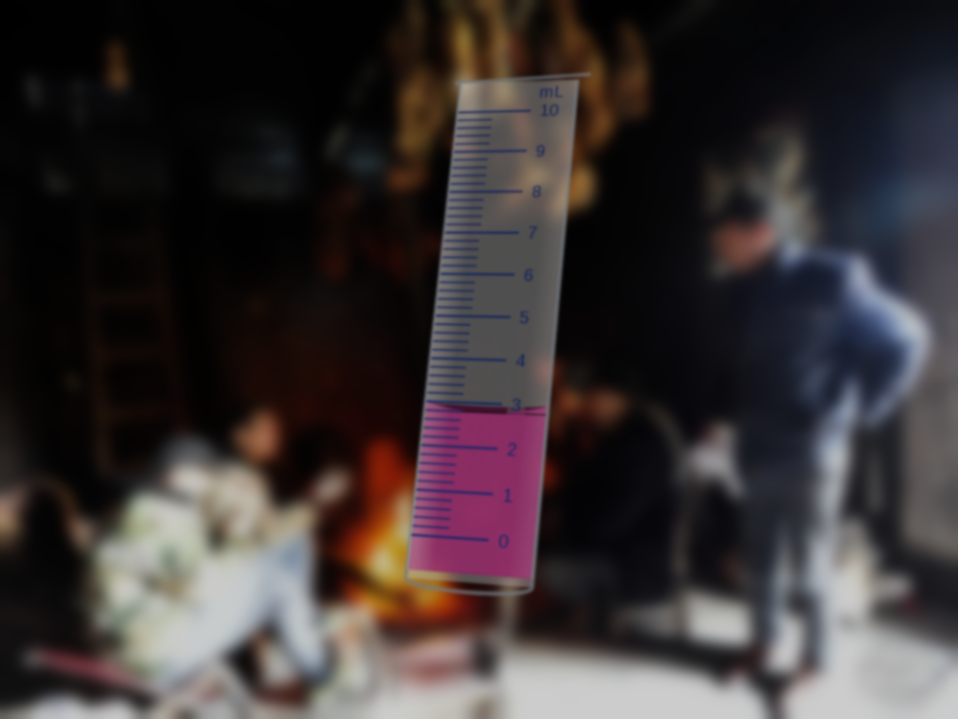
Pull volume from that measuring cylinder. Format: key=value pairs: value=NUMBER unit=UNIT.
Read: value=2.8 unit=mL
